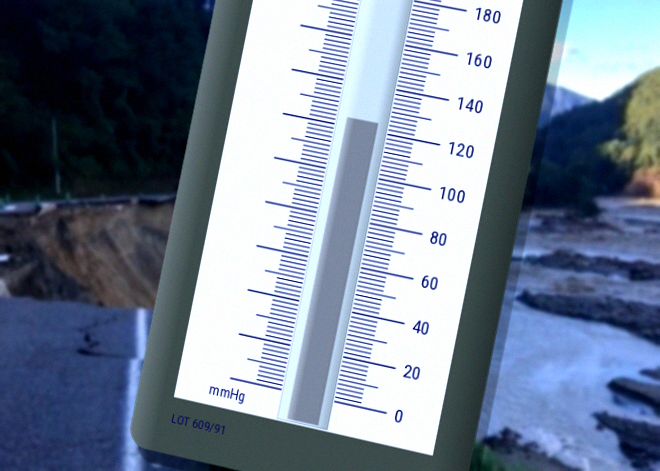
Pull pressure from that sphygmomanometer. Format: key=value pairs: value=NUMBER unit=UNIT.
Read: value=124 unit=mmHg
